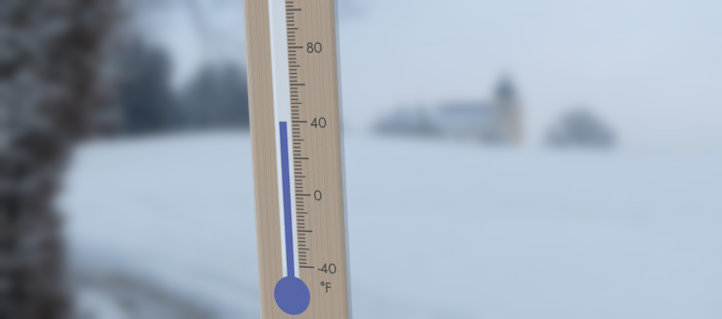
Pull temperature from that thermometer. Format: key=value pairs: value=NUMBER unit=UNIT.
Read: value=40 unit=°F
